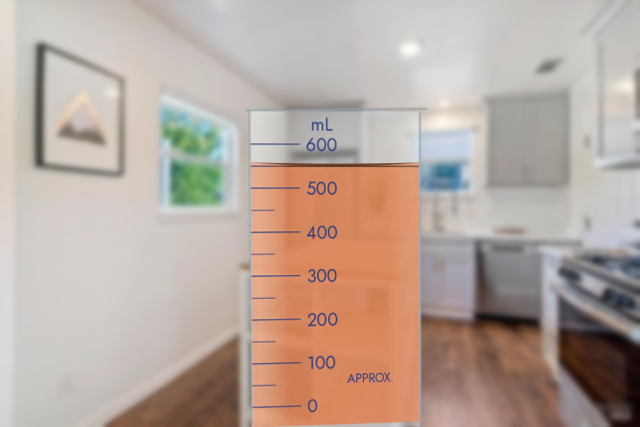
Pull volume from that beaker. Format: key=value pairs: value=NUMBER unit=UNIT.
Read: value=550 unit=mL
